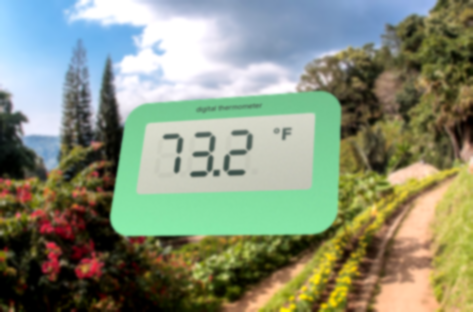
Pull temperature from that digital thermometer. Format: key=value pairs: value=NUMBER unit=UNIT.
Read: value=73.2 unit=°F
